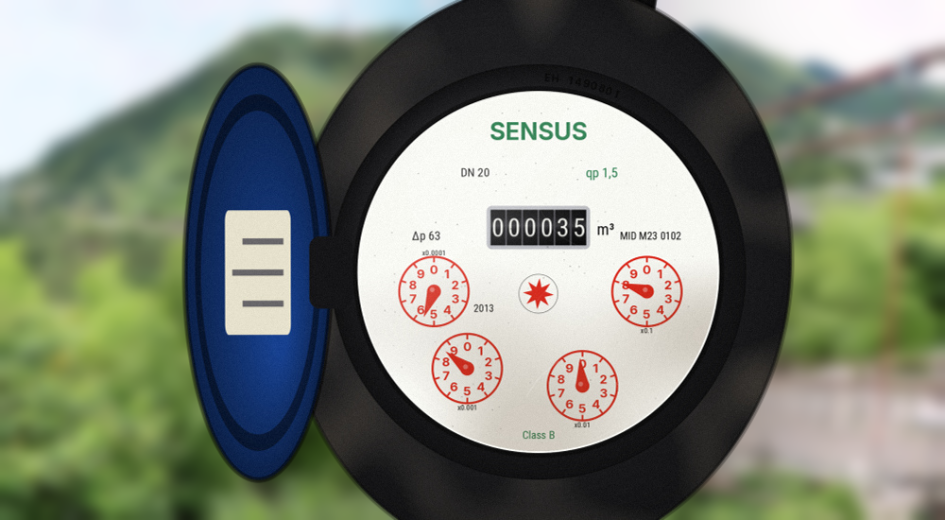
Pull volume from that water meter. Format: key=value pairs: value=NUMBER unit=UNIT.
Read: value=35.7985 unit=m³
